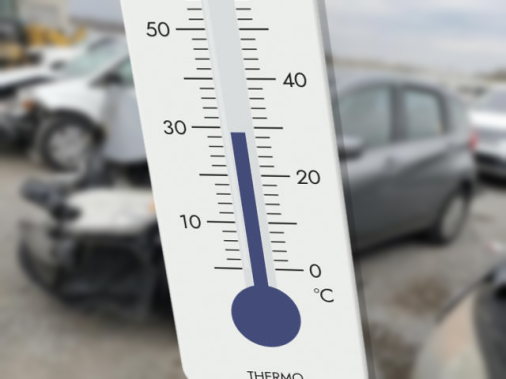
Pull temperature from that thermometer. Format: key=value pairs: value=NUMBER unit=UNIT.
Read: value=29 unit=°C
